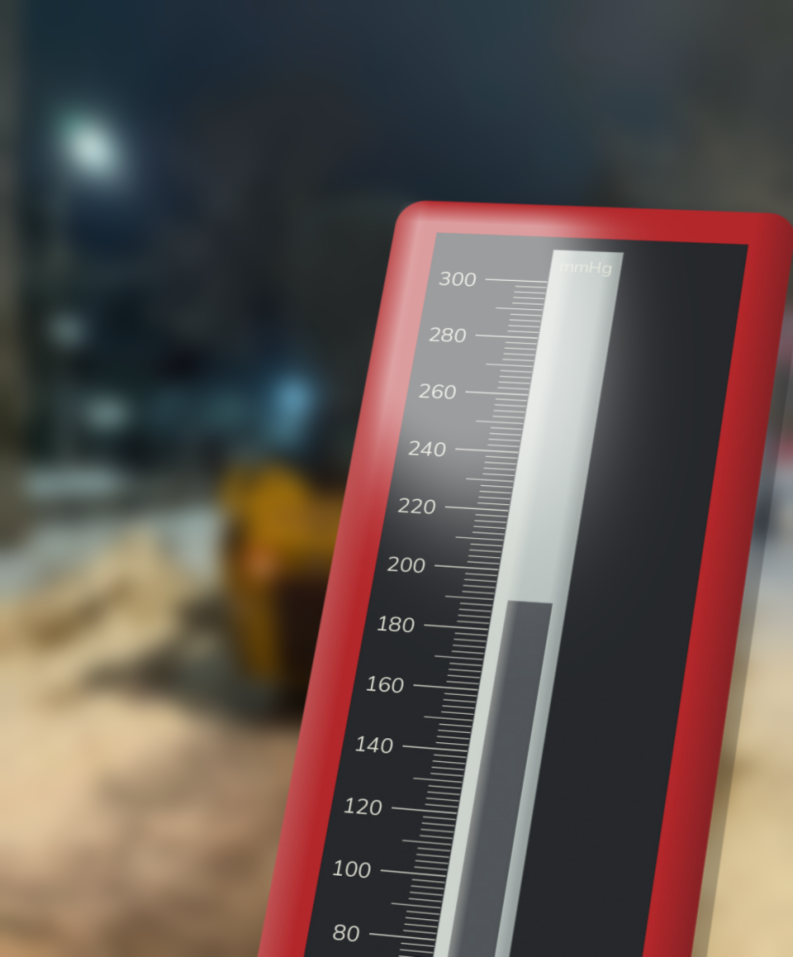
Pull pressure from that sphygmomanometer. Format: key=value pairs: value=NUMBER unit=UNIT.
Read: value=190 unit=mmHg
